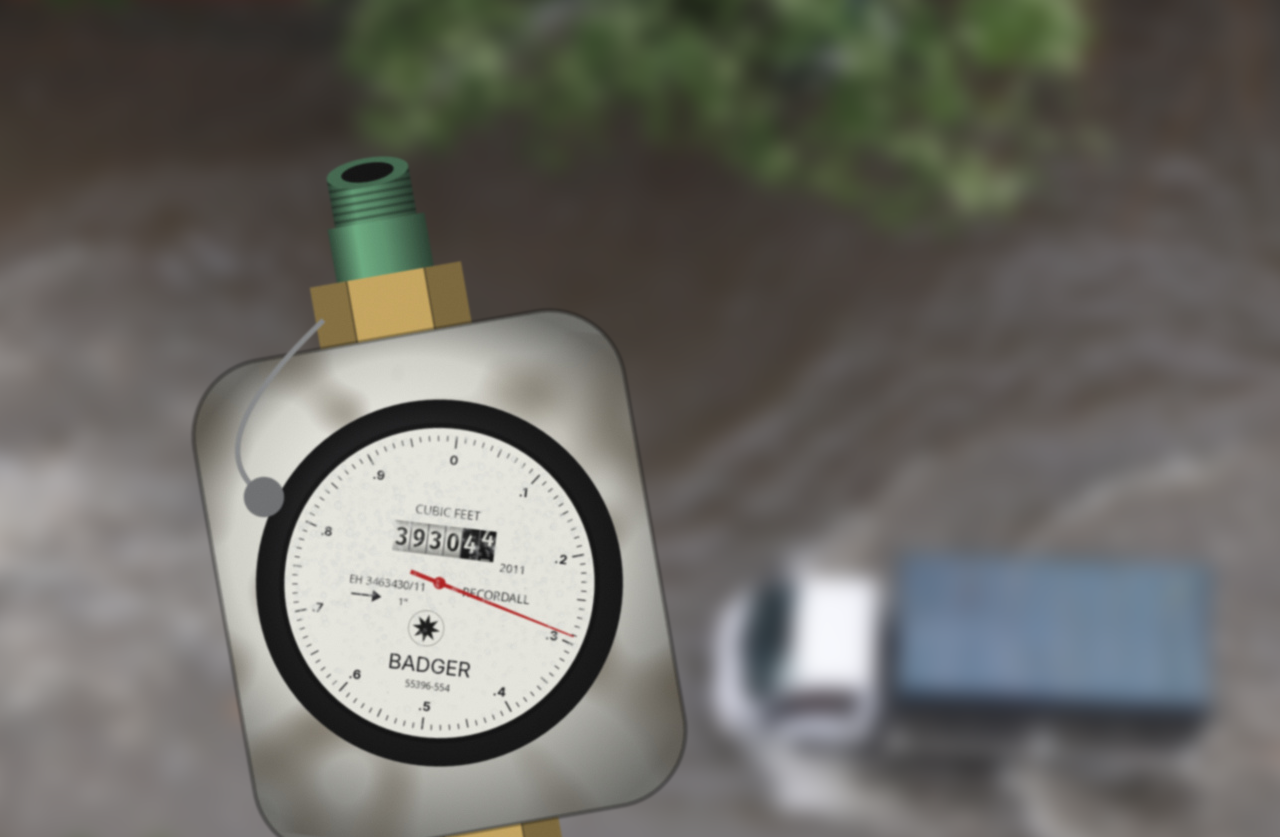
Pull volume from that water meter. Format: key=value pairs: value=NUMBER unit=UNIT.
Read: value=393044.29 unit=ft³
